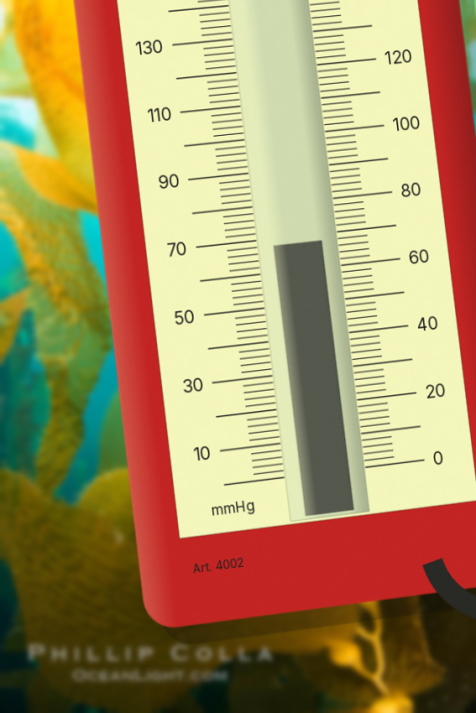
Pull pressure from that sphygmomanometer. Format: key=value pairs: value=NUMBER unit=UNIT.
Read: value=68 unit=mmHg
